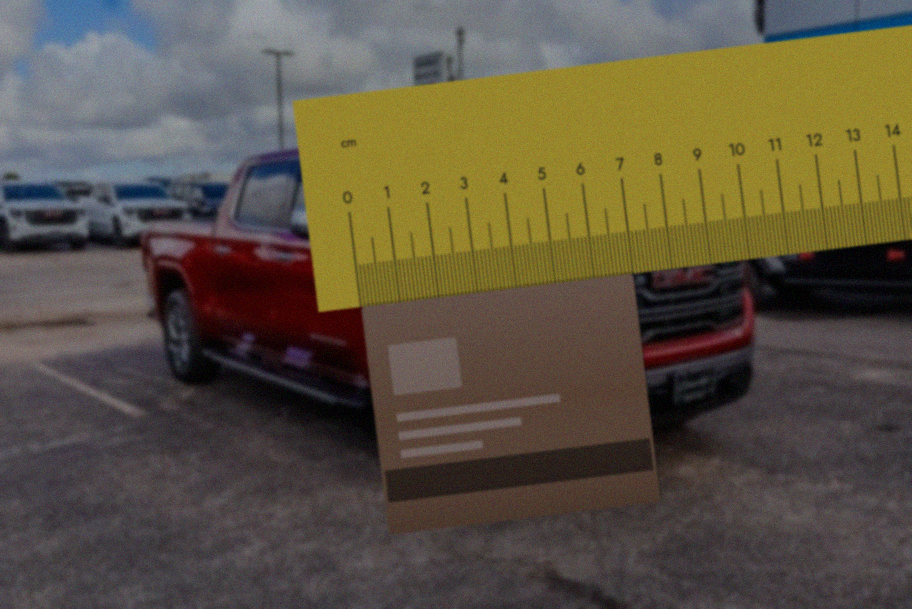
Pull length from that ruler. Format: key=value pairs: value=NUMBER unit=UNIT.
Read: value=7 unit=cm
